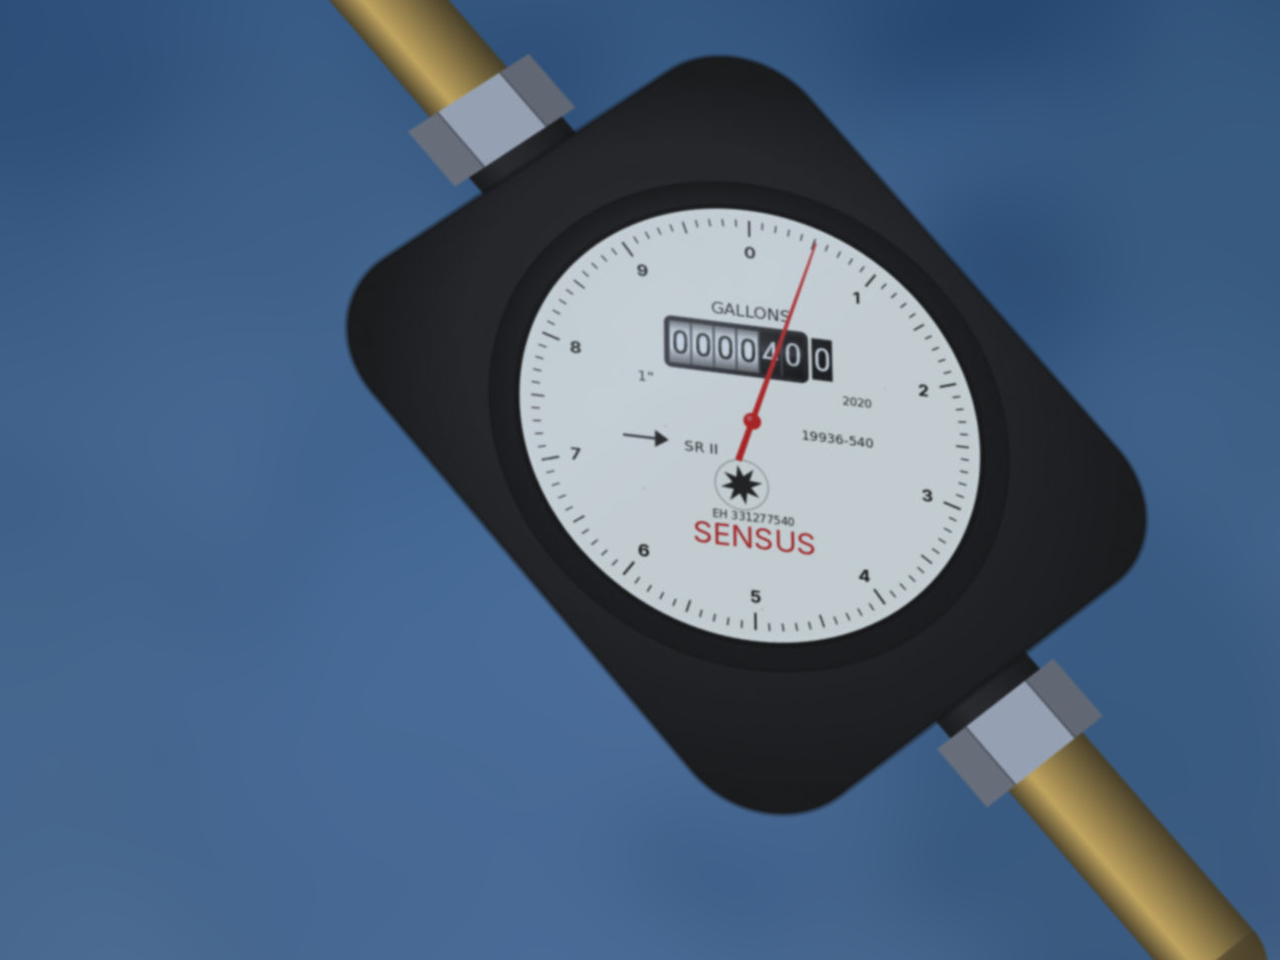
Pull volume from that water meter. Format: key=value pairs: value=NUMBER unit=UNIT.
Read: value=400.5 unit=gal
